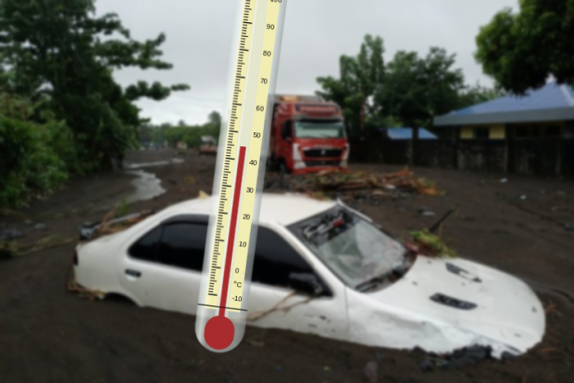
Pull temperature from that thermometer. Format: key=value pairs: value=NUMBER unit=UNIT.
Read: value=45 unit=°C
